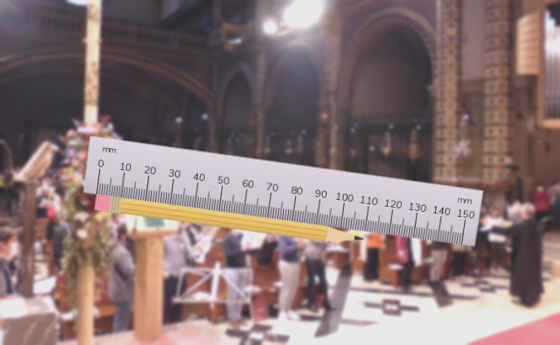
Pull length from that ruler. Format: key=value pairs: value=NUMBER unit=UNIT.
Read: value=110 unit=mm
